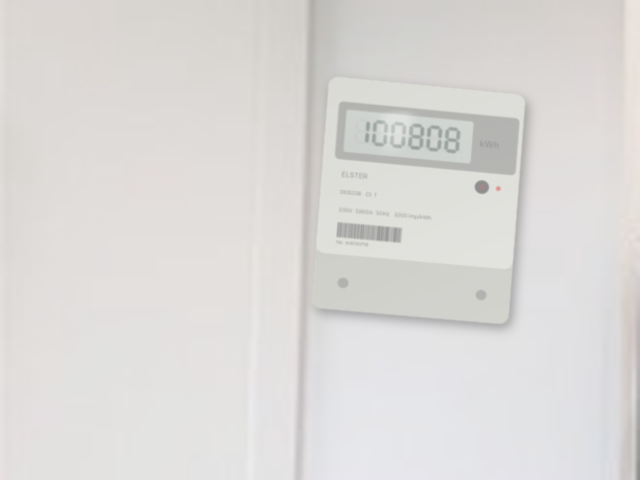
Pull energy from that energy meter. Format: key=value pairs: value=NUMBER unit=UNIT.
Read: value=100808 unit=kWh
